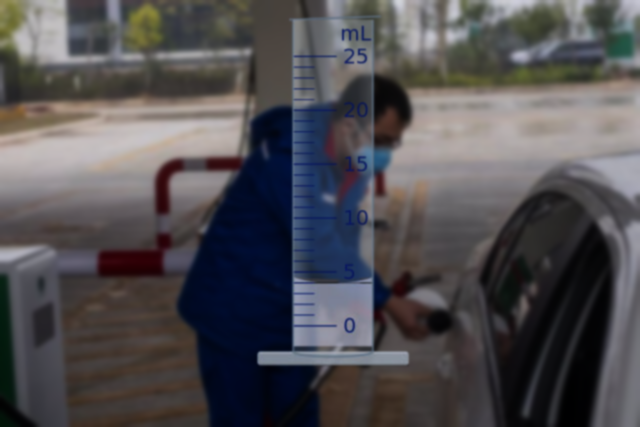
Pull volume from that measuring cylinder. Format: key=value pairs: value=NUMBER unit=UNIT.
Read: value=4 unit=mL
